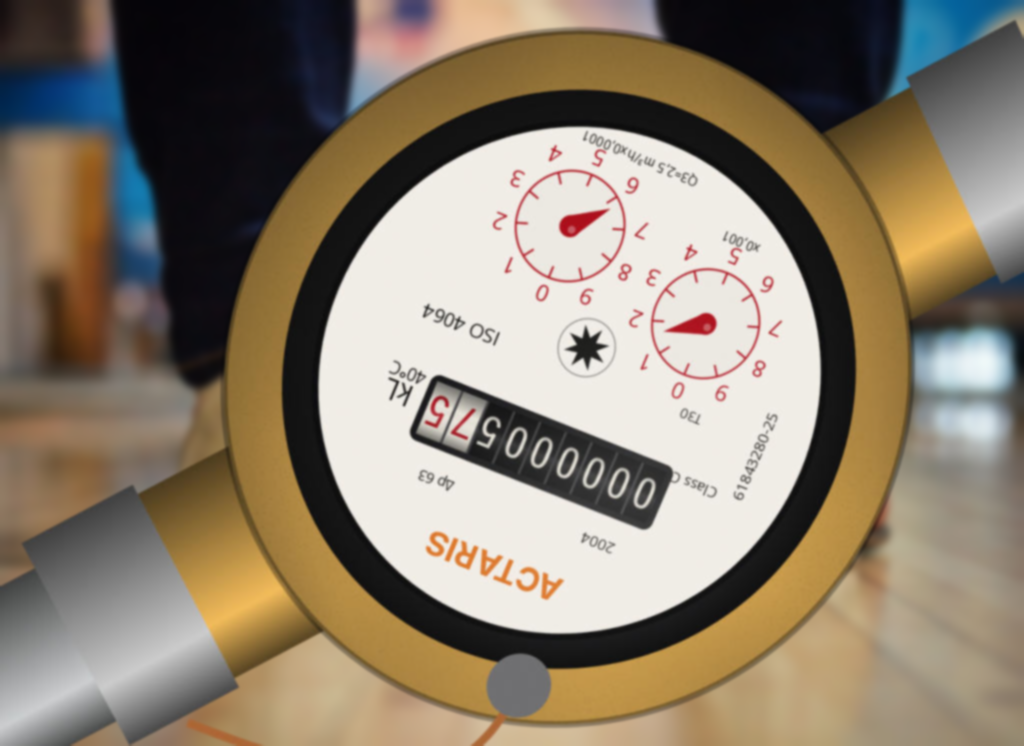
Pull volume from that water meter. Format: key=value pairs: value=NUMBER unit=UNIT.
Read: value=5.7516 unit=kL
